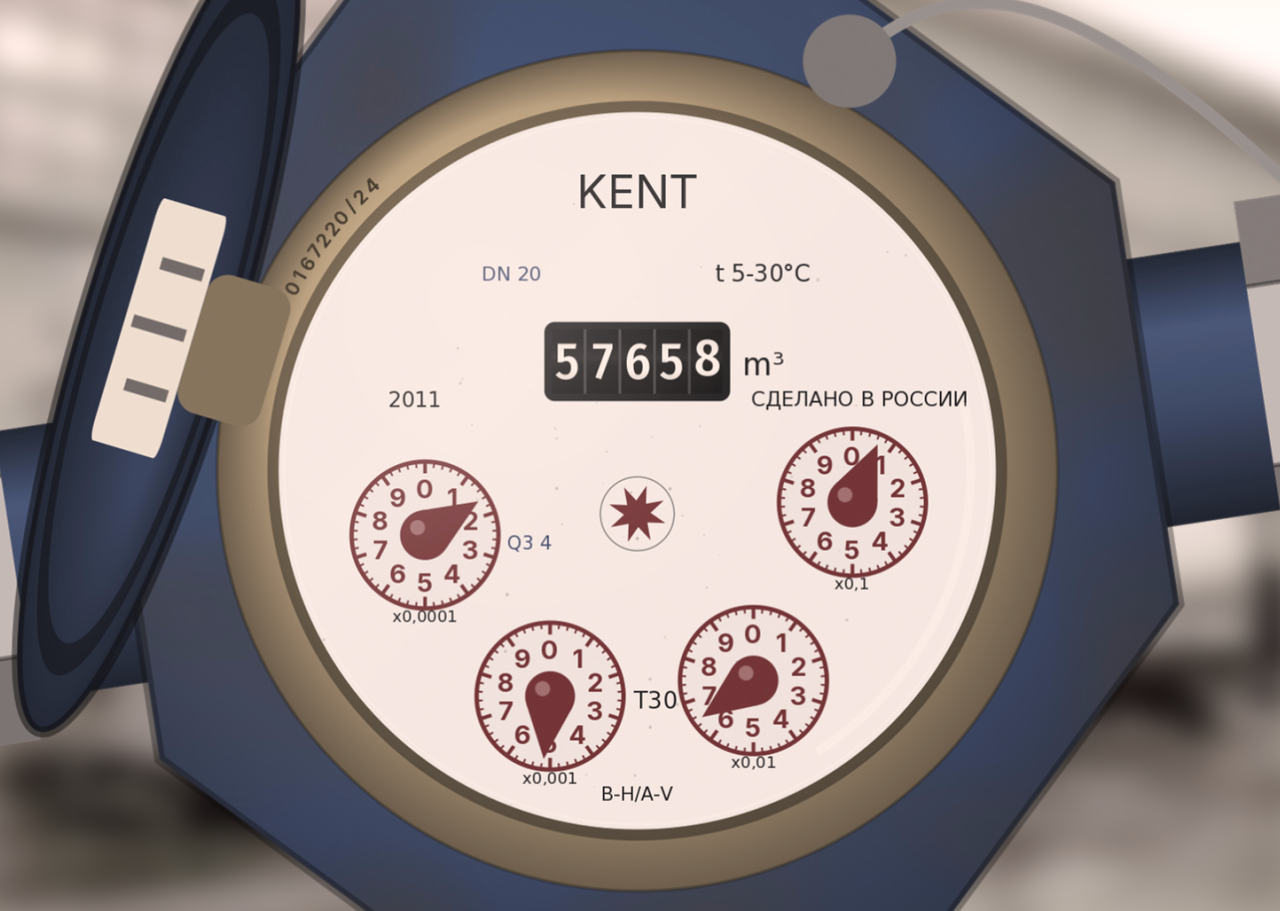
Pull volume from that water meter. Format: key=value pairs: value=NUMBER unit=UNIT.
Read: value=57658.0651 unit=m³
